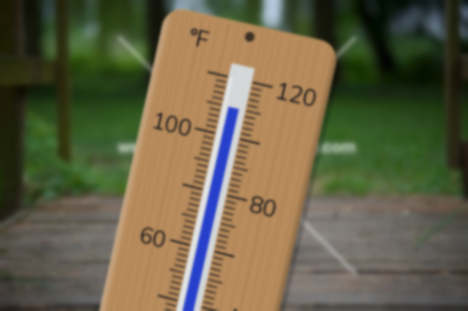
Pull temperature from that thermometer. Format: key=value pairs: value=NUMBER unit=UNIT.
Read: value=110 unit=°F
